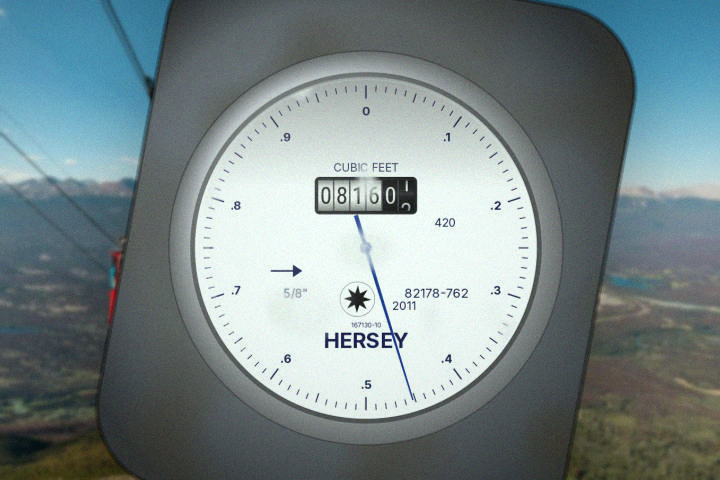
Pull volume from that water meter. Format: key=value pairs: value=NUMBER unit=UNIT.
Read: value=81601.45 unit=ft³
